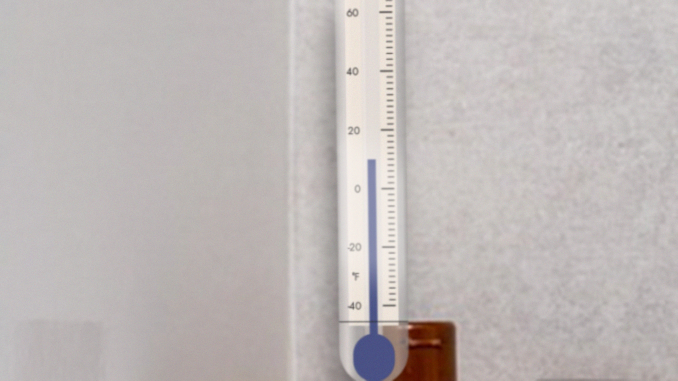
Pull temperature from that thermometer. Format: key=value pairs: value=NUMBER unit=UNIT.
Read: value=10 unit=°F
